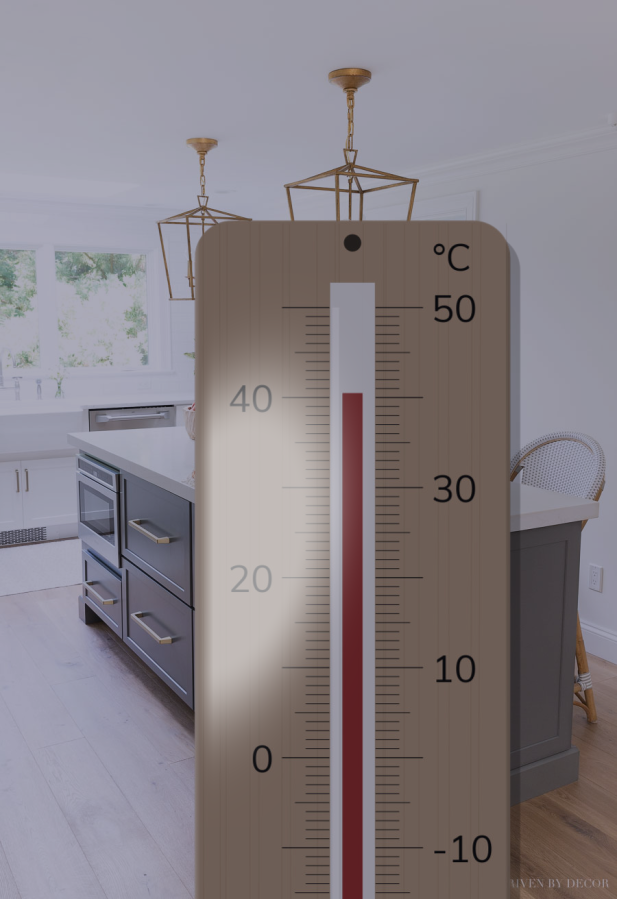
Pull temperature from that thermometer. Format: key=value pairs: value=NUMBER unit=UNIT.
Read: value=40.5 unit=°C
